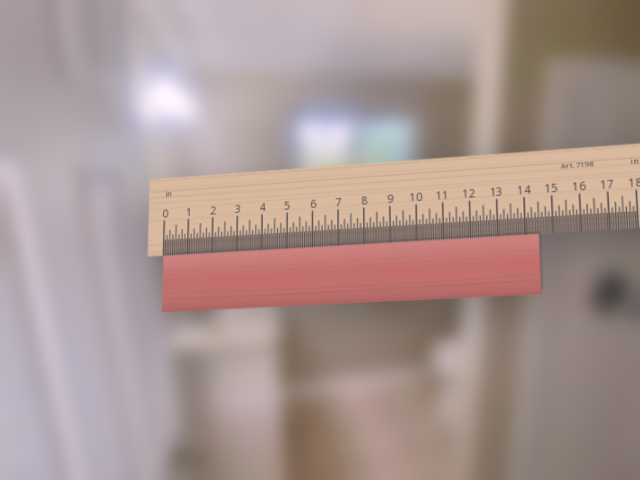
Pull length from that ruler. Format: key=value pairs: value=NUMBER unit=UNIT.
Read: value=14.5 unit=in
